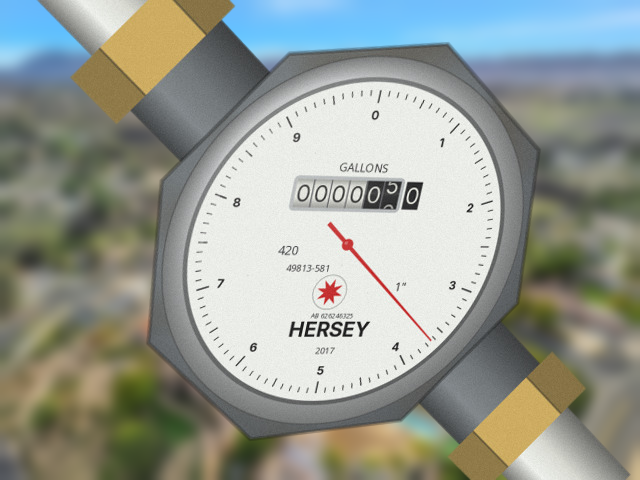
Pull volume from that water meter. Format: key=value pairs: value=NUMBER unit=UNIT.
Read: value=53.6 unit=gal
